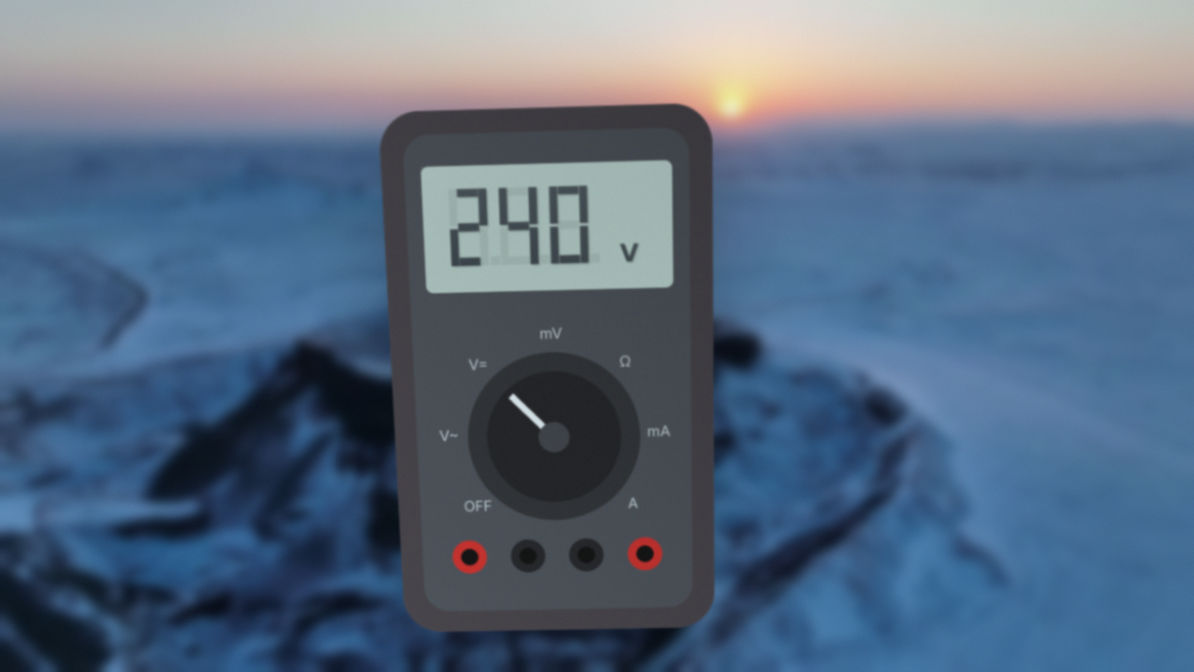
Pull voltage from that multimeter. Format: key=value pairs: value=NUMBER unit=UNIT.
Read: value=240 unit=V
